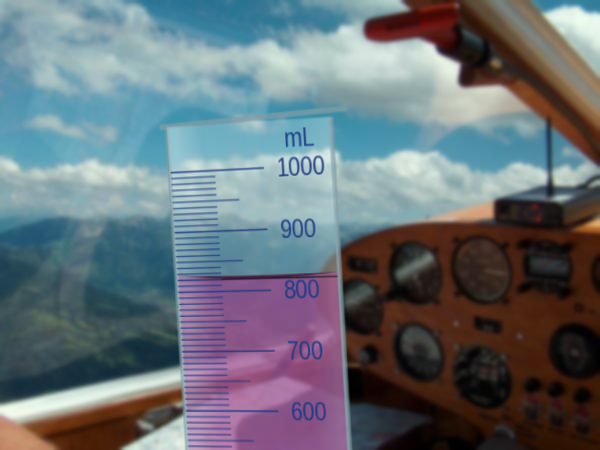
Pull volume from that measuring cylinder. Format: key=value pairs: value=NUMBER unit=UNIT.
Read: value=820 unit=mL
